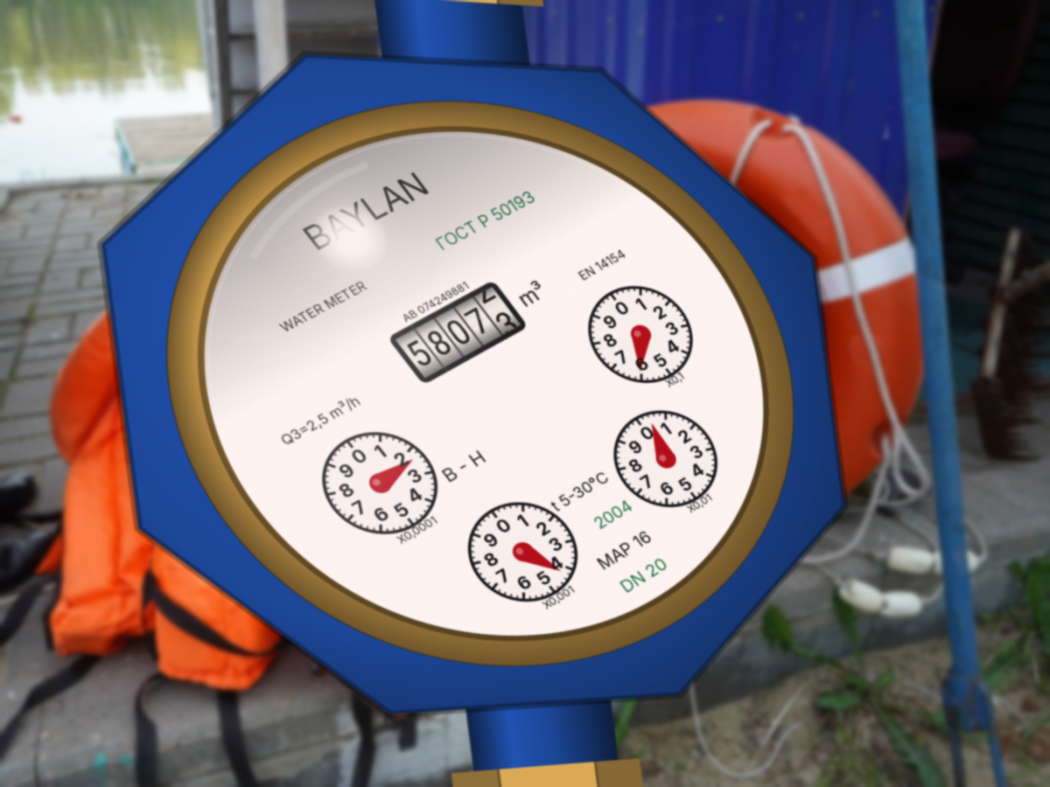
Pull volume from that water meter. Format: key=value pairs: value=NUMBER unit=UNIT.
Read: value=58072.6042 unit=m³
